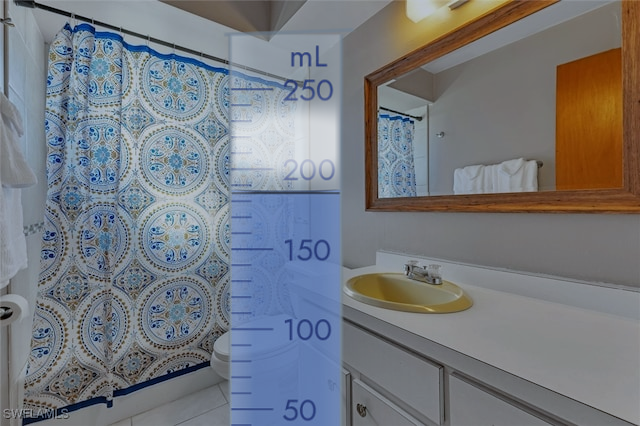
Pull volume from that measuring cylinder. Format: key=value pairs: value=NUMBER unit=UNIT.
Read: value=185 unit=mL
